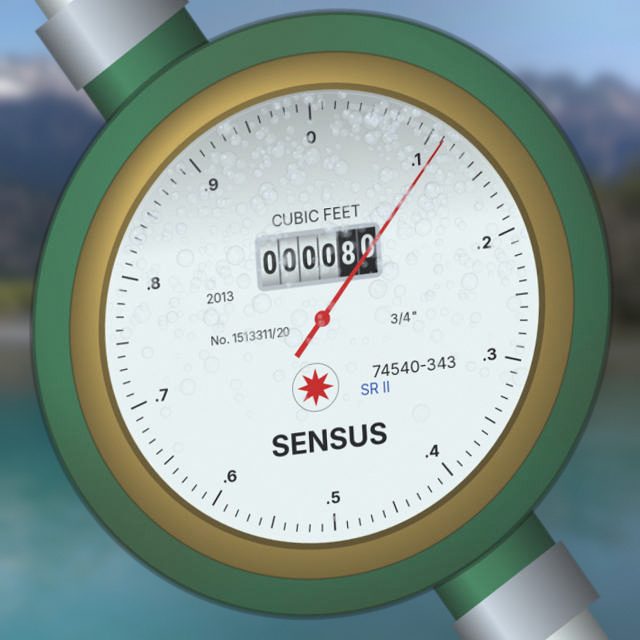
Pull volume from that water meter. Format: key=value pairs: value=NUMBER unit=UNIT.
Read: value=80.11 unit=ft³
